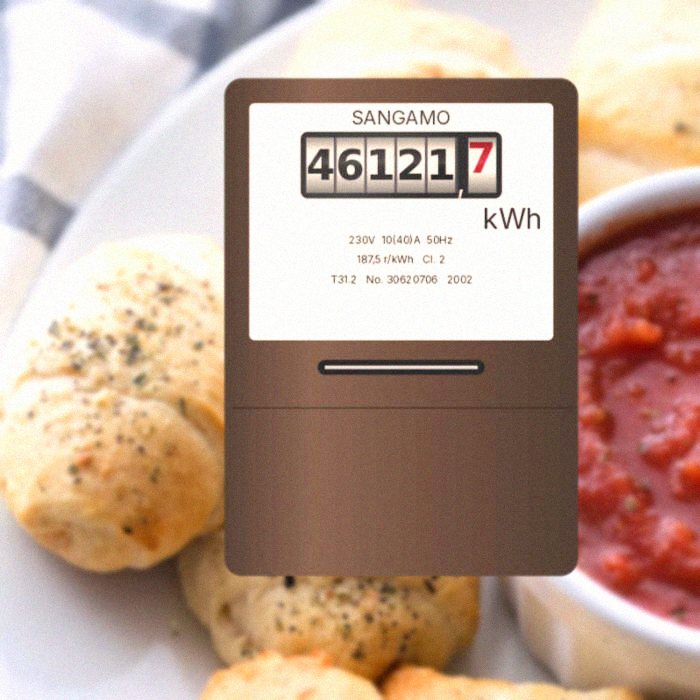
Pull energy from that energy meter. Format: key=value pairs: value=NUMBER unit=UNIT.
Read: value=46121.7 unit=kWh
